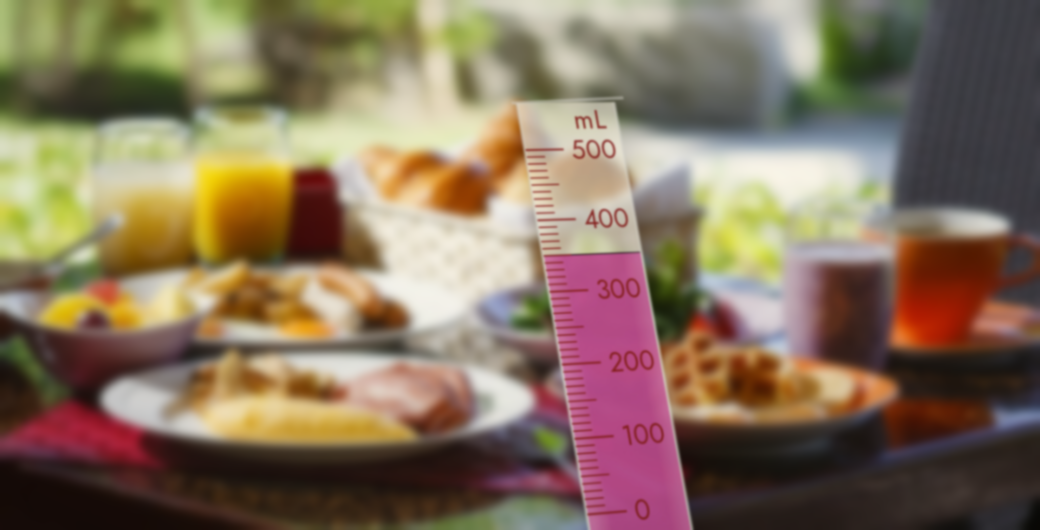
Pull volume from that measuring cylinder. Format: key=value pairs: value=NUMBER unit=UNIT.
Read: value=350 unit=mL
